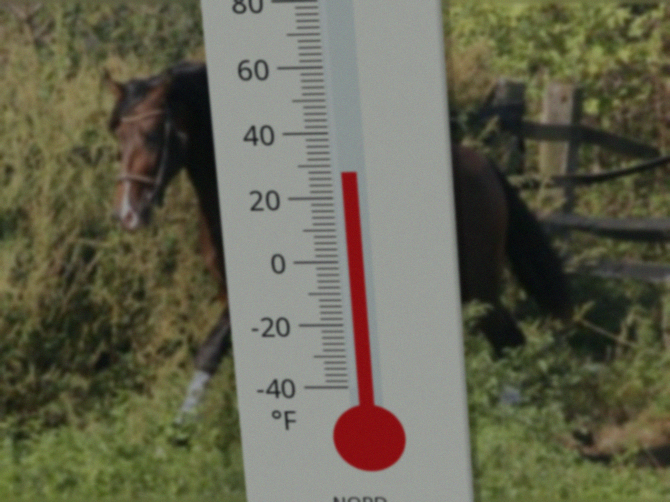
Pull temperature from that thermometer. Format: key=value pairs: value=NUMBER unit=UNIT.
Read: value=28 unit=°F
